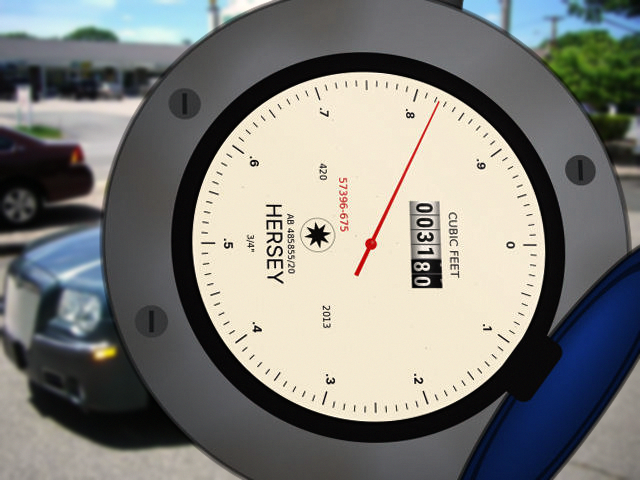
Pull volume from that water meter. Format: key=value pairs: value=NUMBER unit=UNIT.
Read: value=3179.82 unit=ft³
